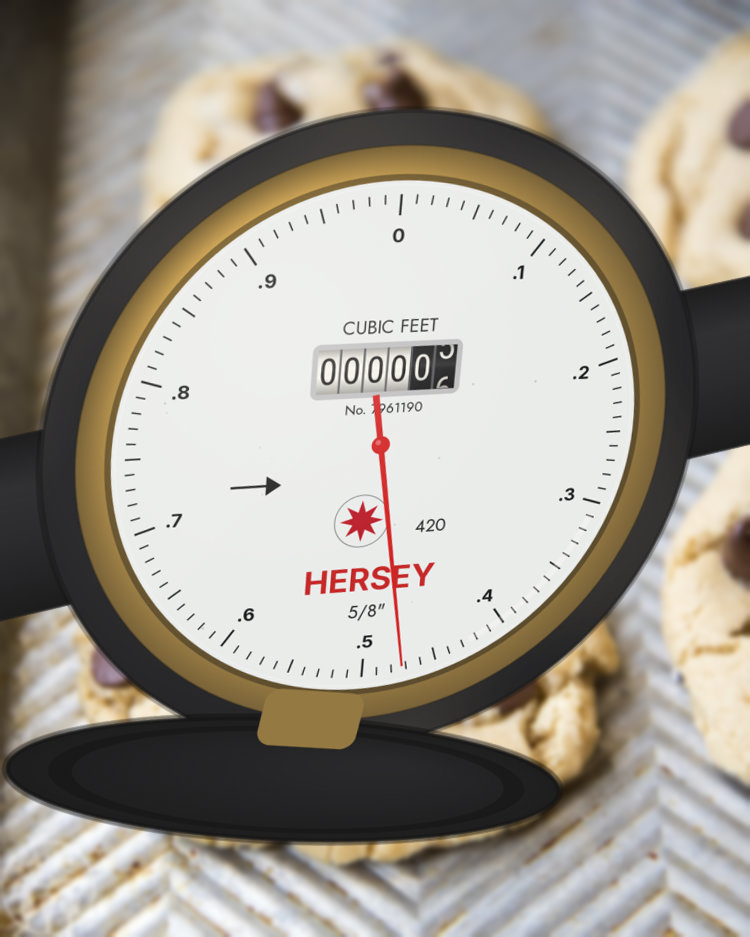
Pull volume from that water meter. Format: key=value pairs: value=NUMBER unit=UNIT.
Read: value=5.47 unit=ft³
